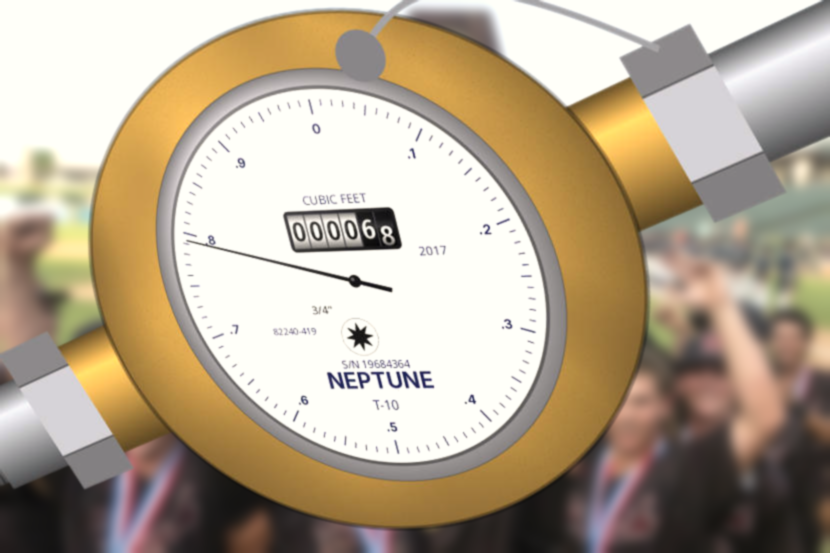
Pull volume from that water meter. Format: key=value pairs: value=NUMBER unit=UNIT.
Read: value=67.79 unit=ft³
